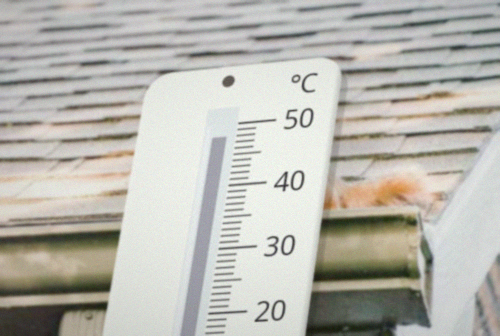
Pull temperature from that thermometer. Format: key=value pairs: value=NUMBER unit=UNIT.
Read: value=48 unit=°C
